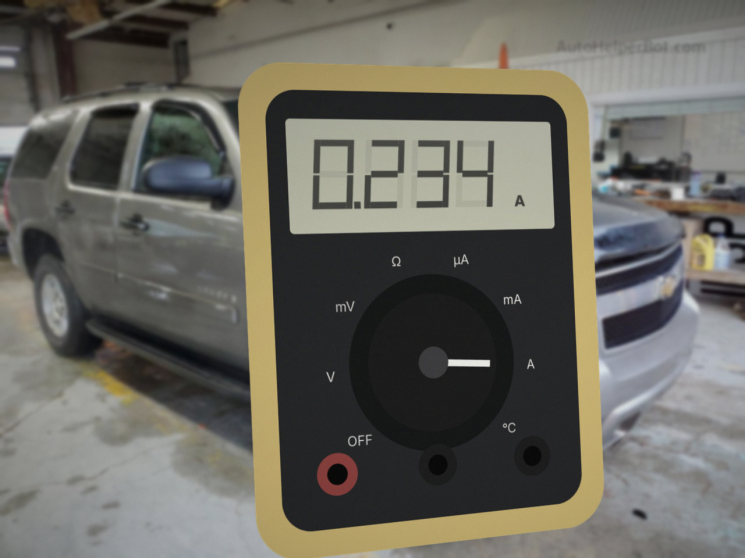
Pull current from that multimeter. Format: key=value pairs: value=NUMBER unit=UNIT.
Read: value=0.234 unit=A
